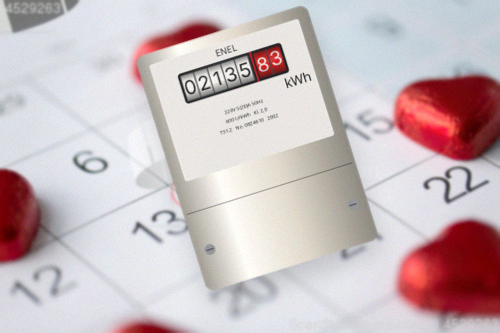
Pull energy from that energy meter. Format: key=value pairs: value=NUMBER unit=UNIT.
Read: value=2135.83 unit=kWh
